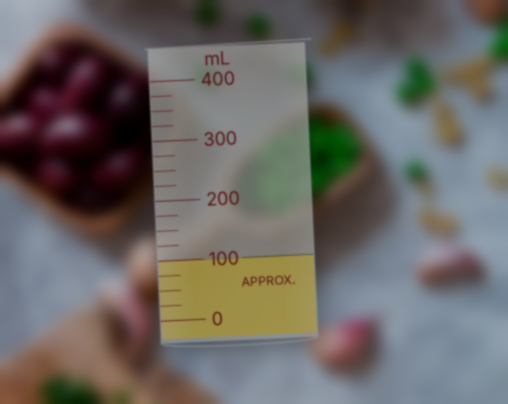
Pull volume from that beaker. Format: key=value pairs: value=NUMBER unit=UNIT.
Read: value=100 unit=mL
